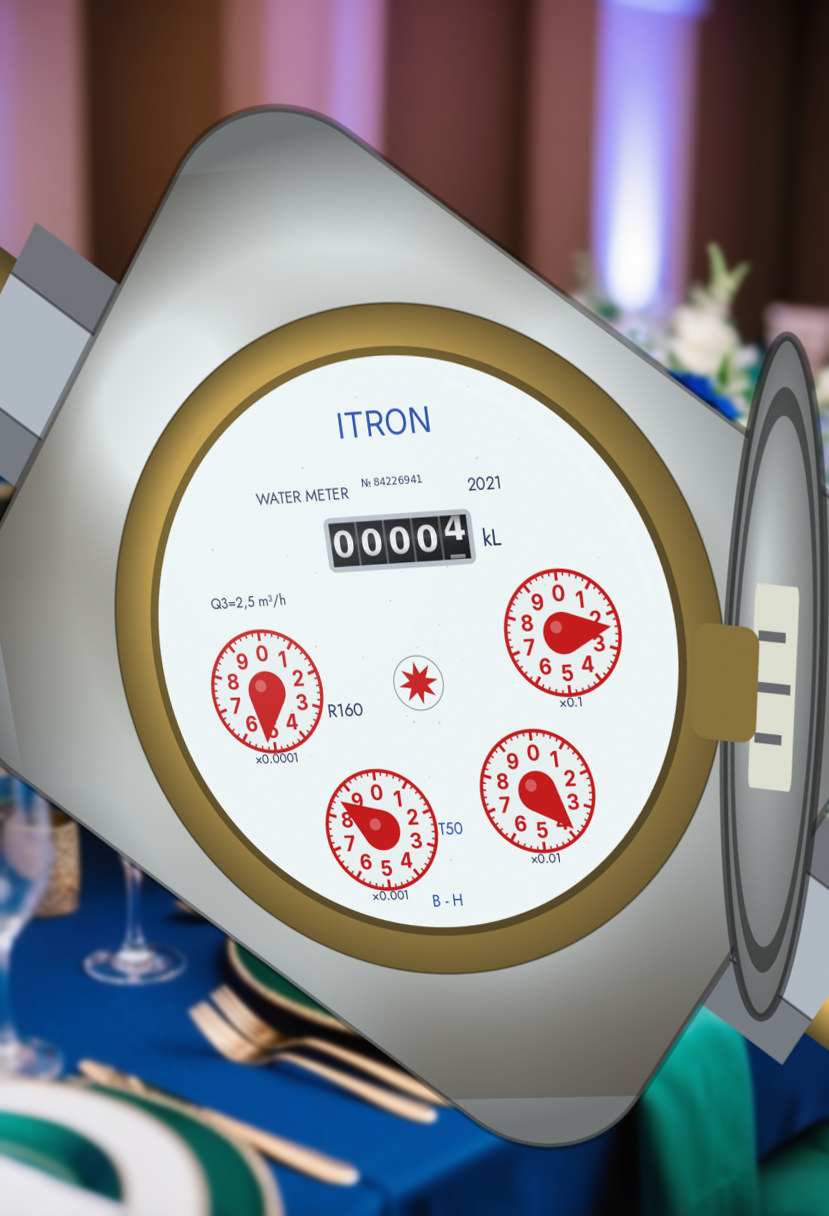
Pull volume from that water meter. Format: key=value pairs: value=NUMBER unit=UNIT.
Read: value=4.2385 unit=kL
